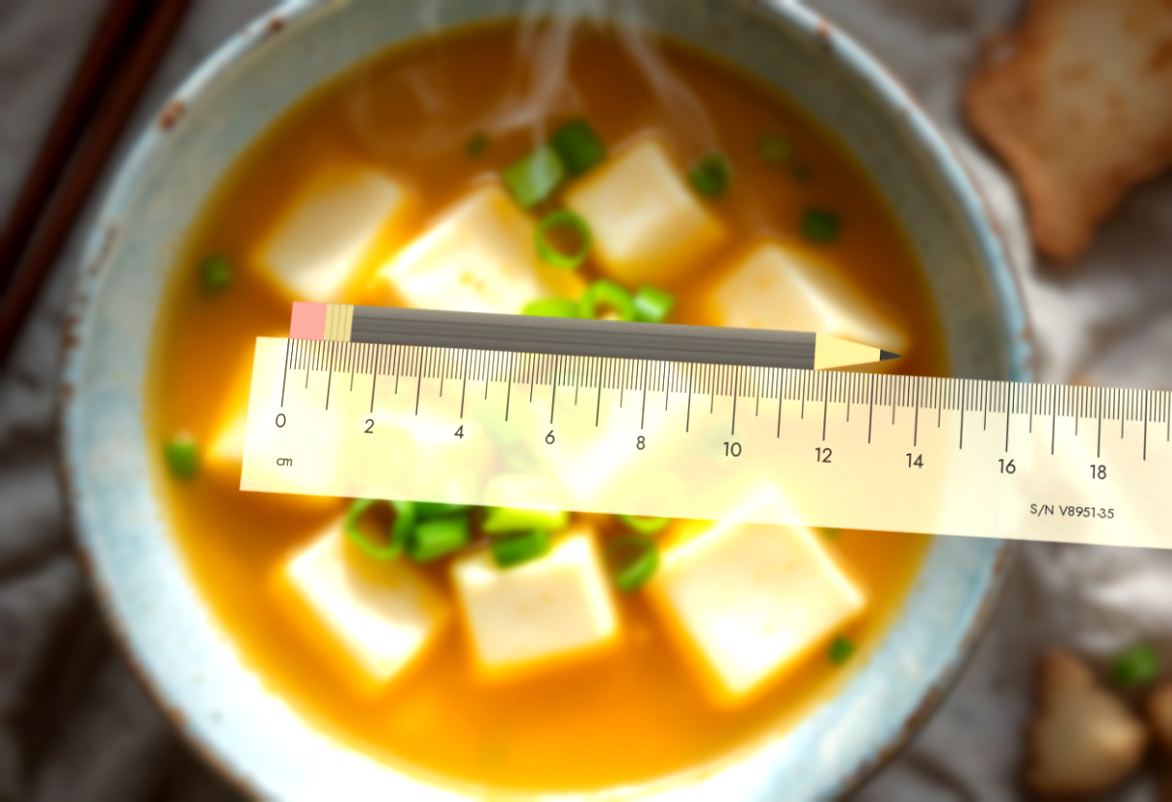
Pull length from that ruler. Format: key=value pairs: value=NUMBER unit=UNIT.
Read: value=13.6 unit=cm
